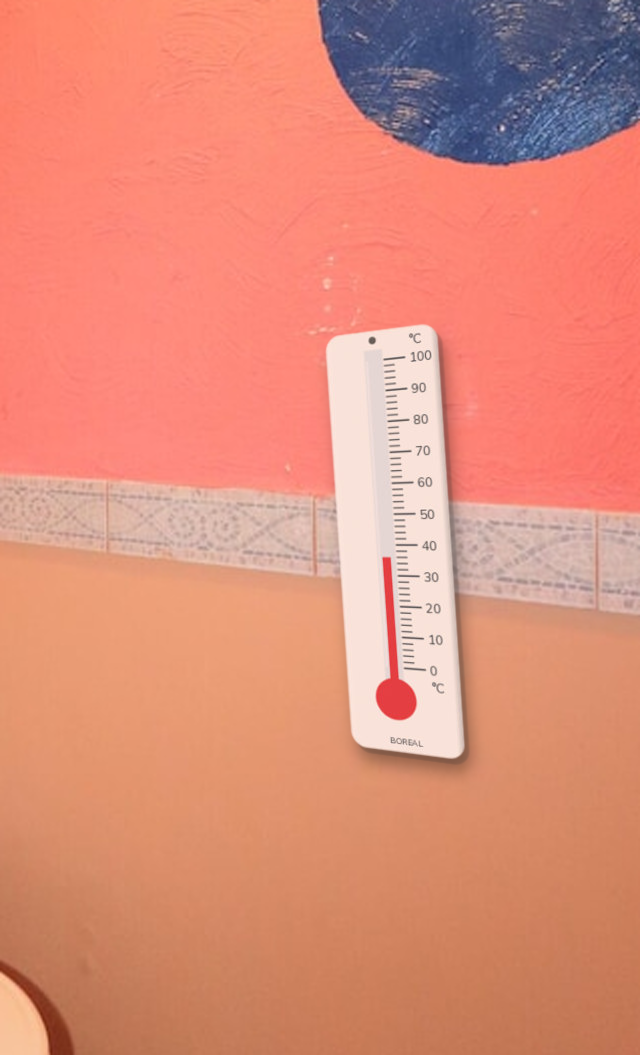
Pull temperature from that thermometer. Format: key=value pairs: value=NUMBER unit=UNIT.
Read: value=36 unit=°C
